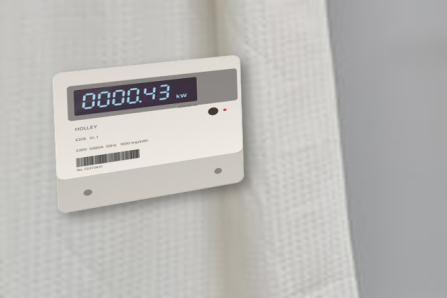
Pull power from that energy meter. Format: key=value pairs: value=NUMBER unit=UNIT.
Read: value=0.43 unit=kW
